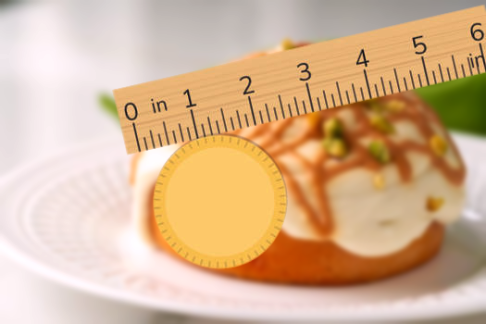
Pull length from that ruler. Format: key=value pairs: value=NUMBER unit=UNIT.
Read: value=2.25 unit=in
